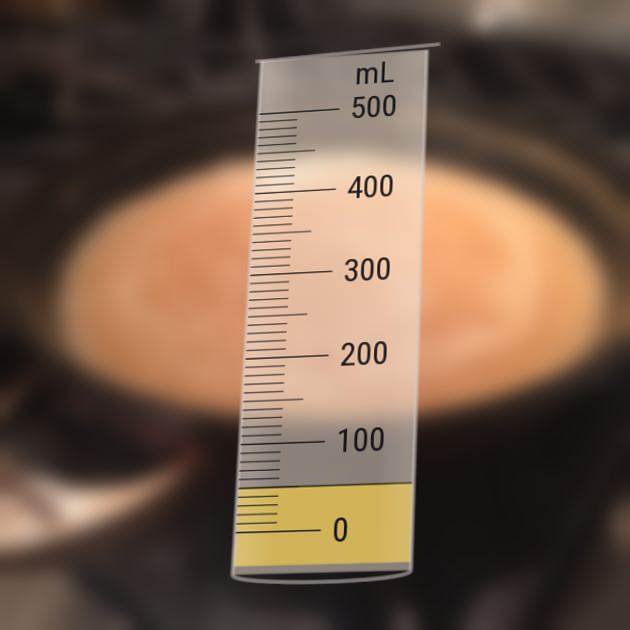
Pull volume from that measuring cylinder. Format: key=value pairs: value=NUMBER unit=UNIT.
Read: value=50 unit=mL
